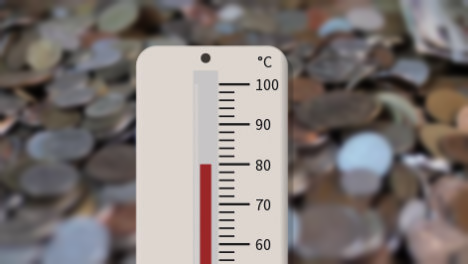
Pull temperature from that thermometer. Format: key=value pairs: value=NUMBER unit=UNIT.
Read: value=80 unit=°C
